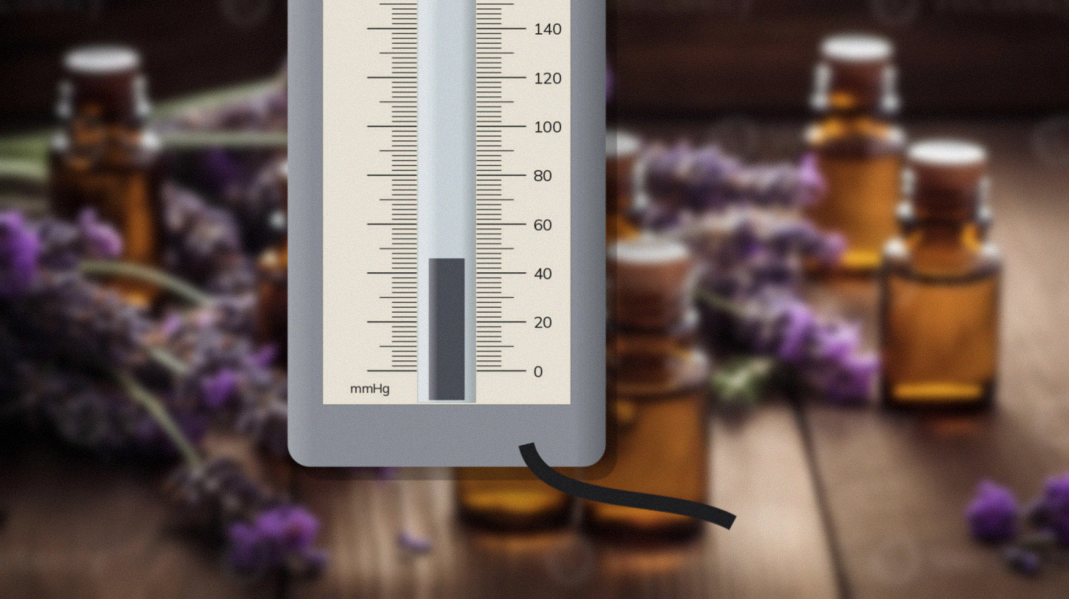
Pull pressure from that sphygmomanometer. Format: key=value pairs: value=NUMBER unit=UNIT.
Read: value=46 unit=mmHg
